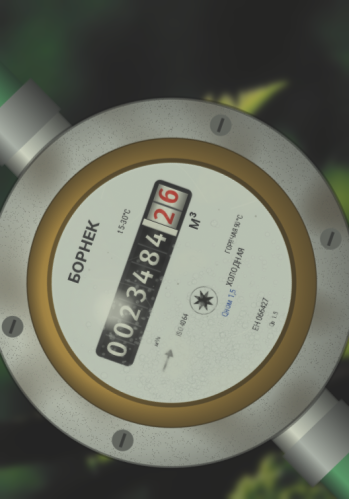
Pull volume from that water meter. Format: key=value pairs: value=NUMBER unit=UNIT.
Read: value=23484.26 unit=m³
